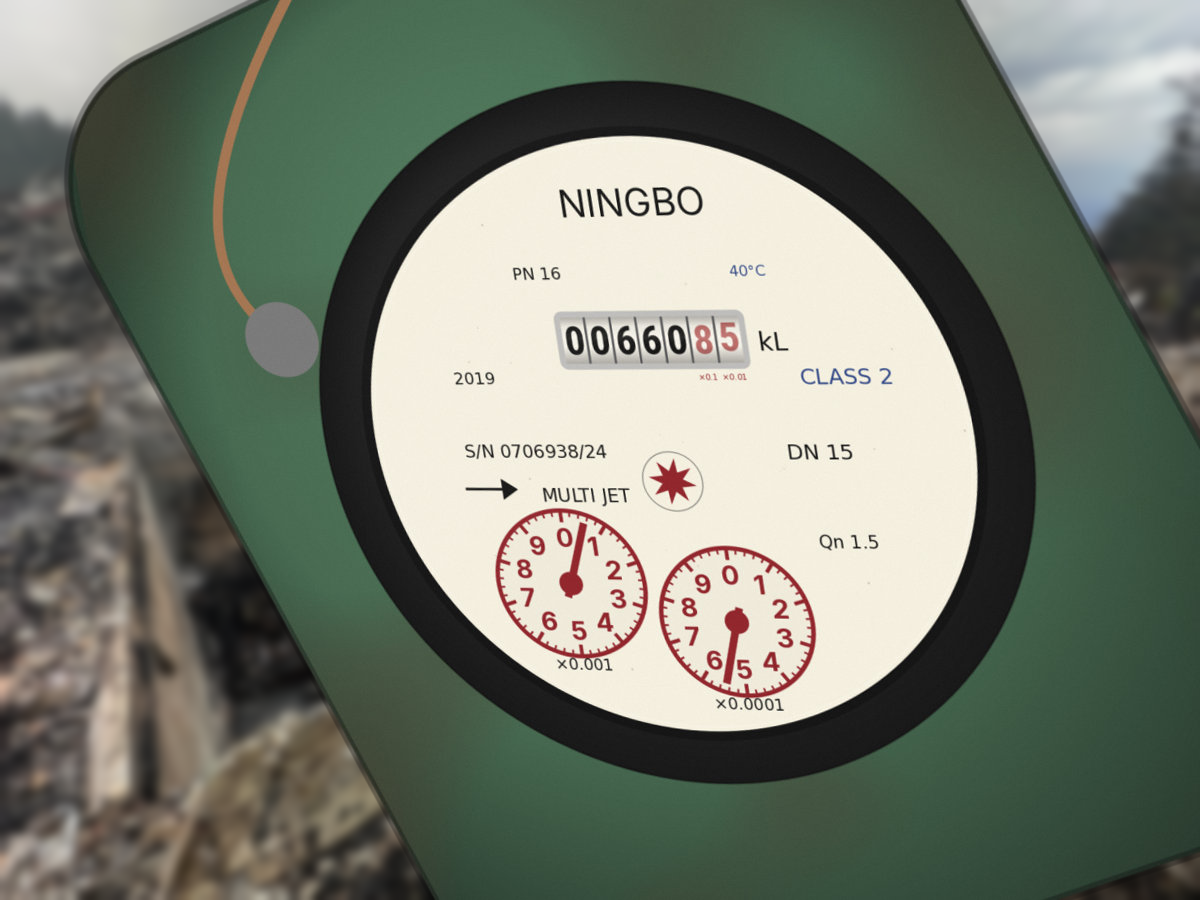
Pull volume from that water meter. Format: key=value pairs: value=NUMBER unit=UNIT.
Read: value=660.8505 unit=kL
